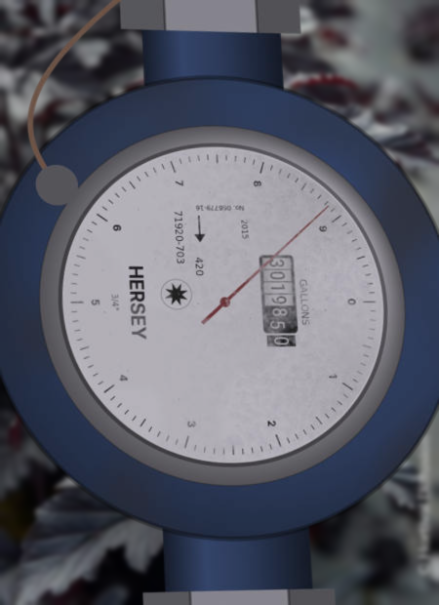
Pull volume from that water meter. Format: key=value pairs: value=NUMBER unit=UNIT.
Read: value=3019848.8 unit=gal
